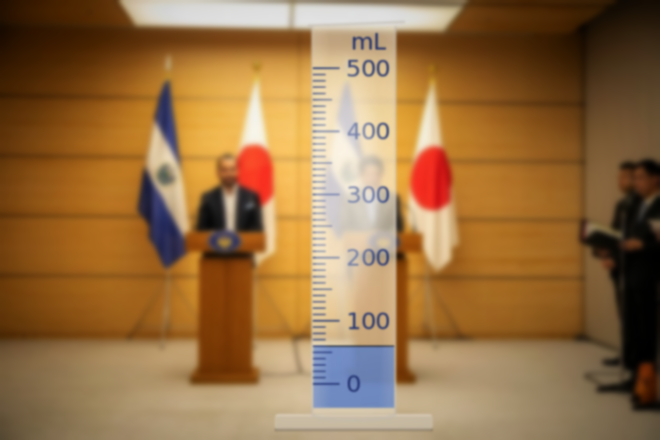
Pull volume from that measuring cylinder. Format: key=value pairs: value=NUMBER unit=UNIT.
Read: value=60 unit=mL
